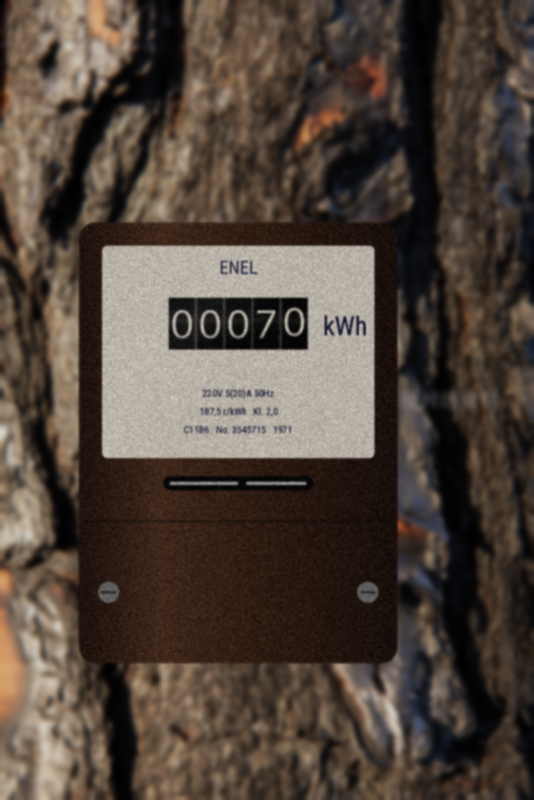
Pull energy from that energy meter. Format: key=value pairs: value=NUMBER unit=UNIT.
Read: value=70 unit=kWh
